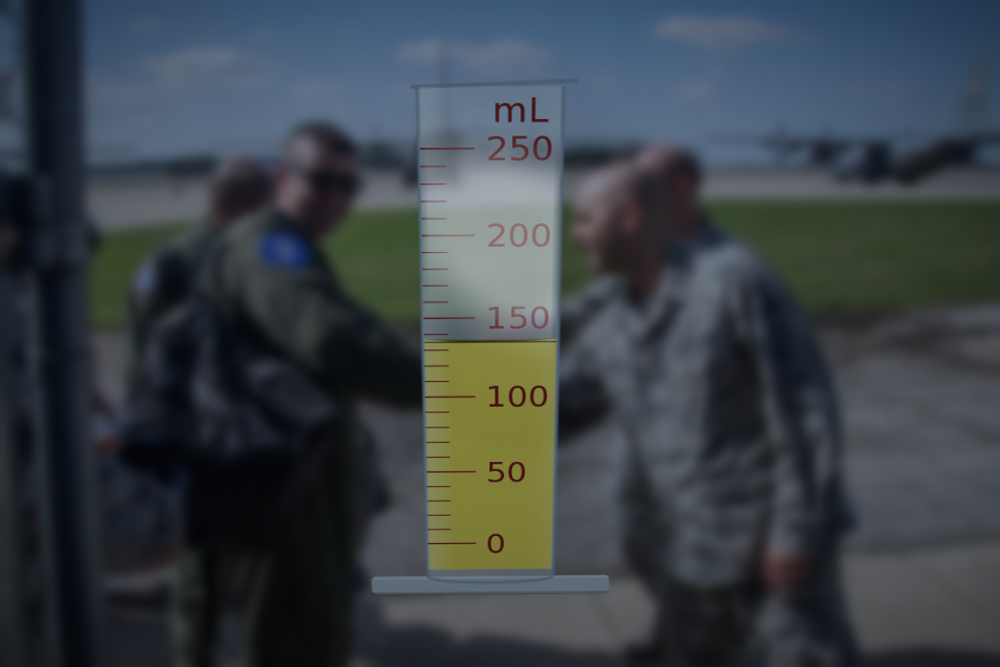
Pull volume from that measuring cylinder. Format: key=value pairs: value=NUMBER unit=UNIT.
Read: value=135 unit=mL
